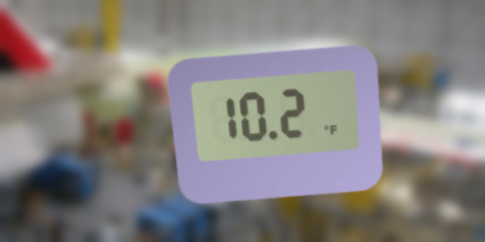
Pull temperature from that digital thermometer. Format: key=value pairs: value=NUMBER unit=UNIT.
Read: value=10.2 unit=°F
